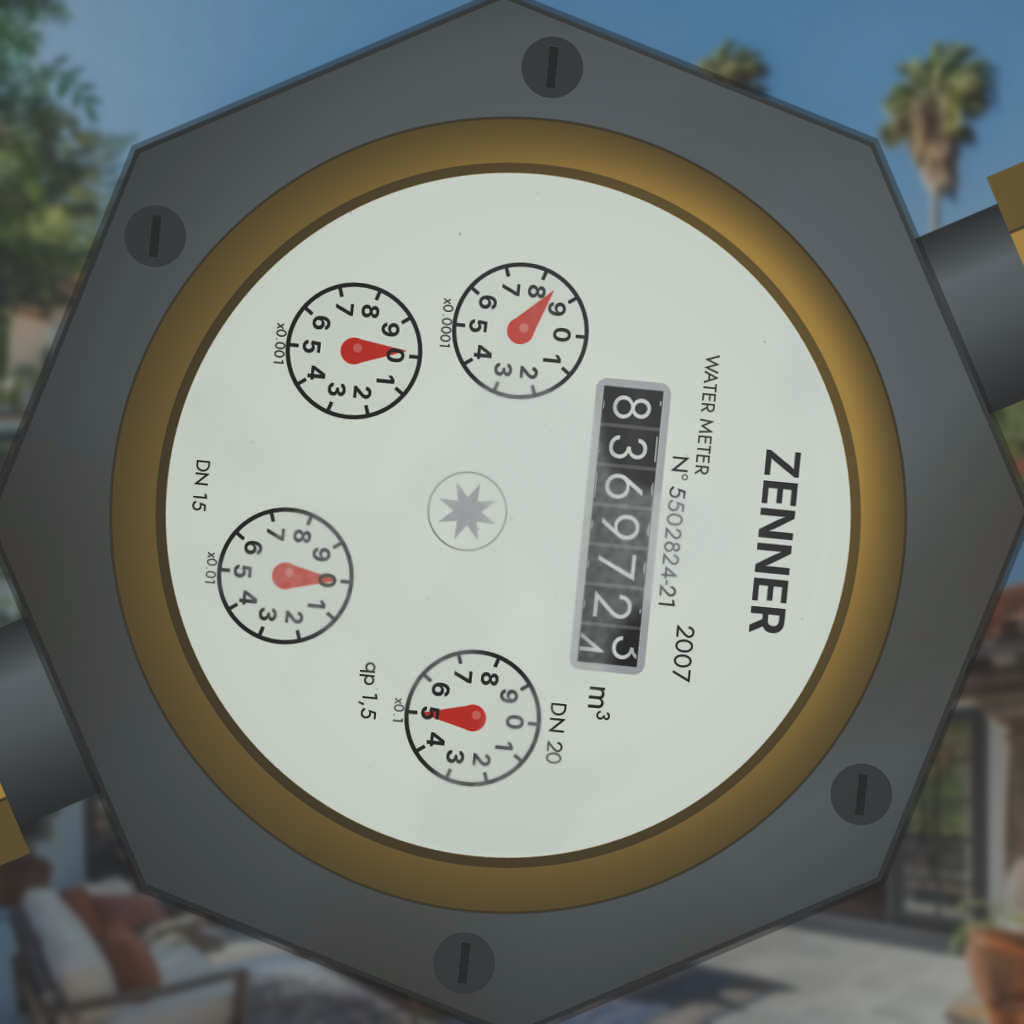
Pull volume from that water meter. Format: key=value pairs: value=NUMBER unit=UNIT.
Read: value=8369723.4998 unit=m³
